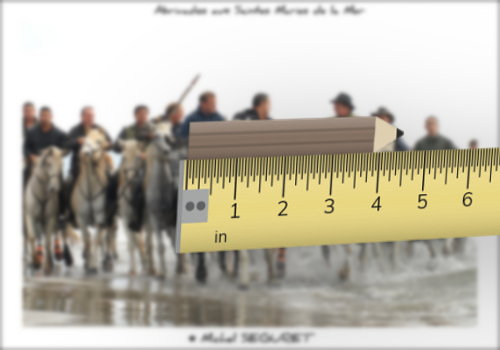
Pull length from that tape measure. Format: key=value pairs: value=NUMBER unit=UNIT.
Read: value=4.5 unit=in
